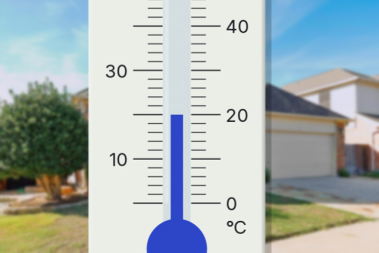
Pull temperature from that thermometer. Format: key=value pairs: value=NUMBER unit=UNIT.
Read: value=20 unit=°C
